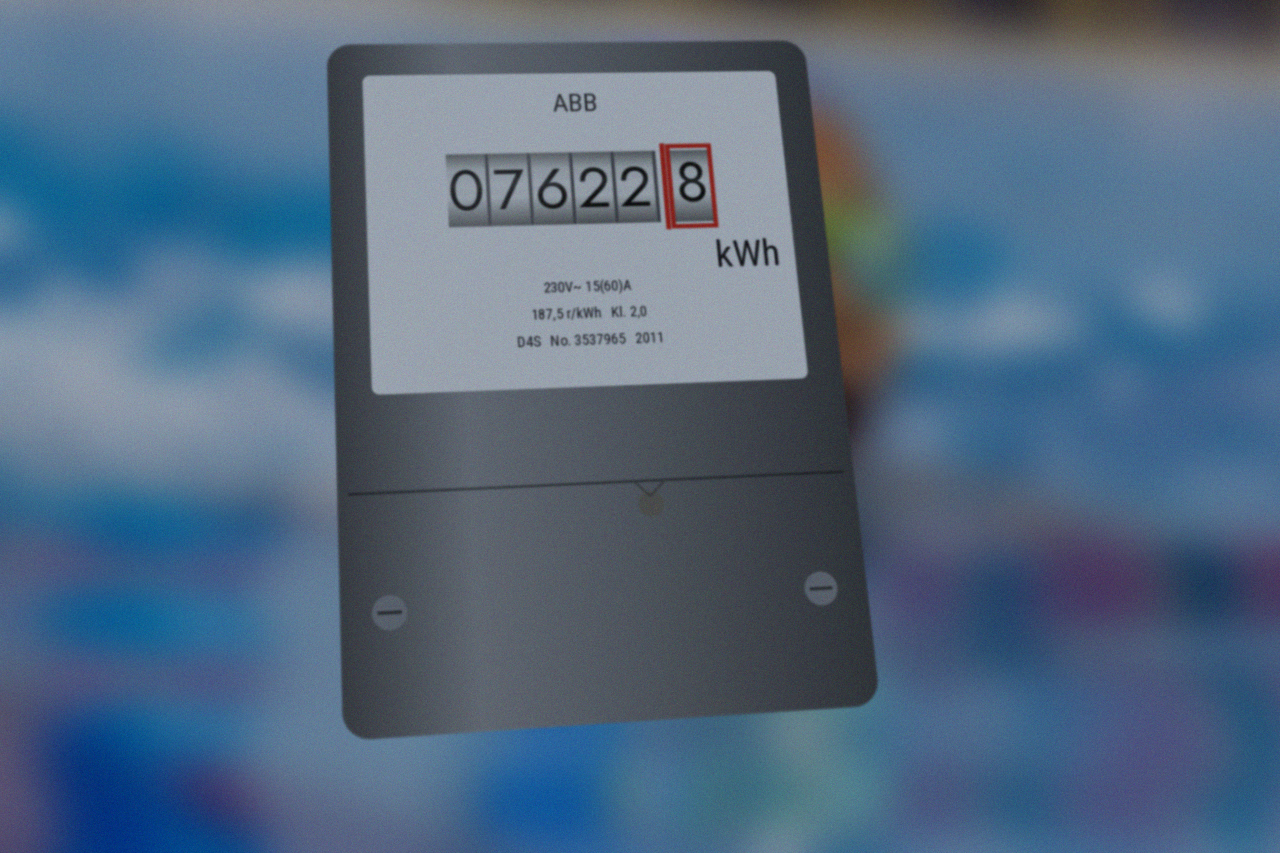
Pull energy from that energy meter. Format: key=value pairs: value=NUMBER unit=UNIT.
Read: value=7622.8 unit=kWh
